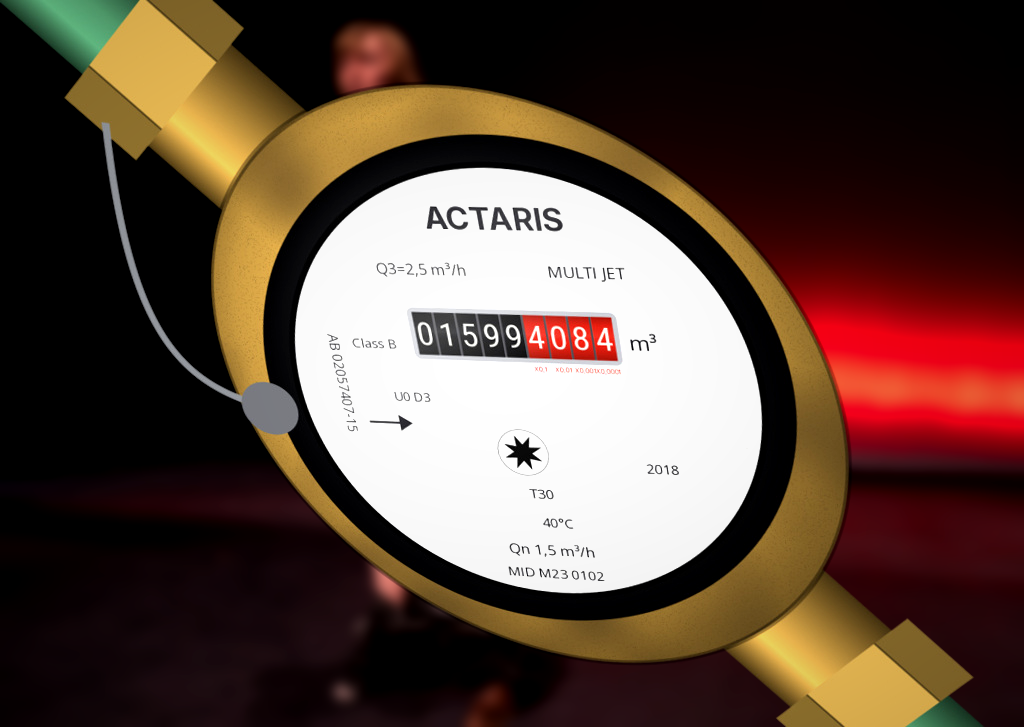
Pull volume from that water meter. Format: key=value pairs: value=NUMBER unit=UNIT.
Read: value=1599.4084 unit=m³
